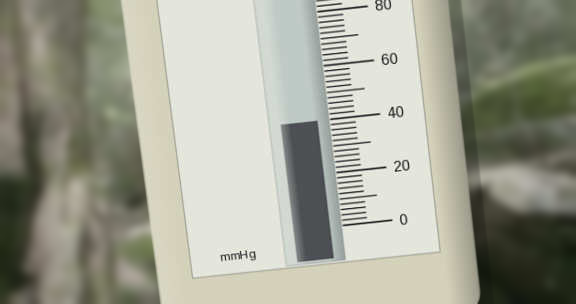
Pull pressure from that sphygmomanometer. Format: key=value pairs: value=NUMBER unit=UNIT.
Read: value=40 unit=mmHg
